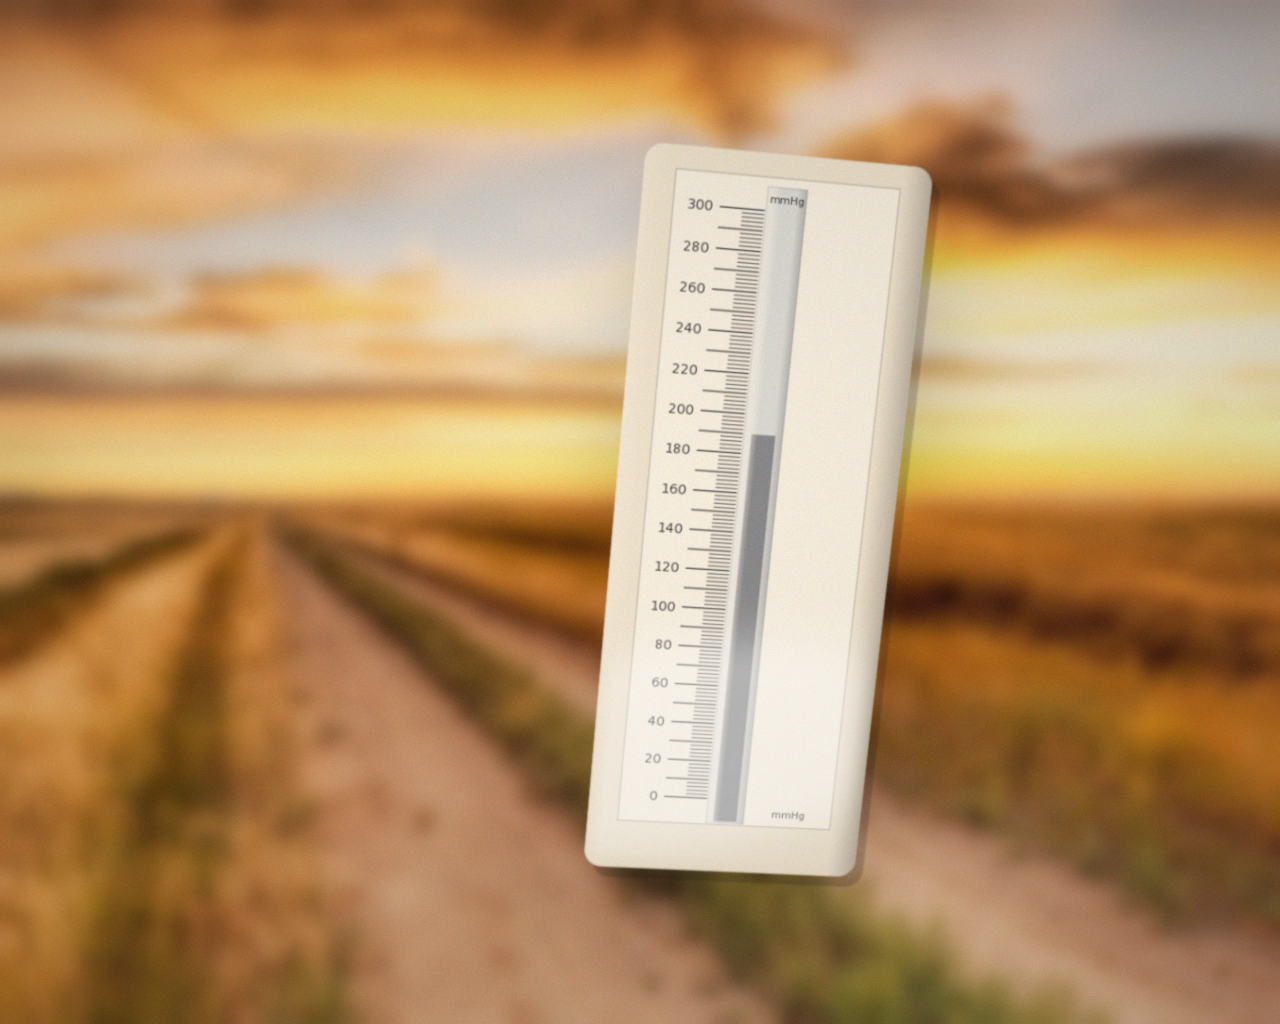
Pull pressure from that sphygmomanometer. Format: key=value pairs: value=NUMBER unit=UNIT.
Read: value=190 unit=mmHg
